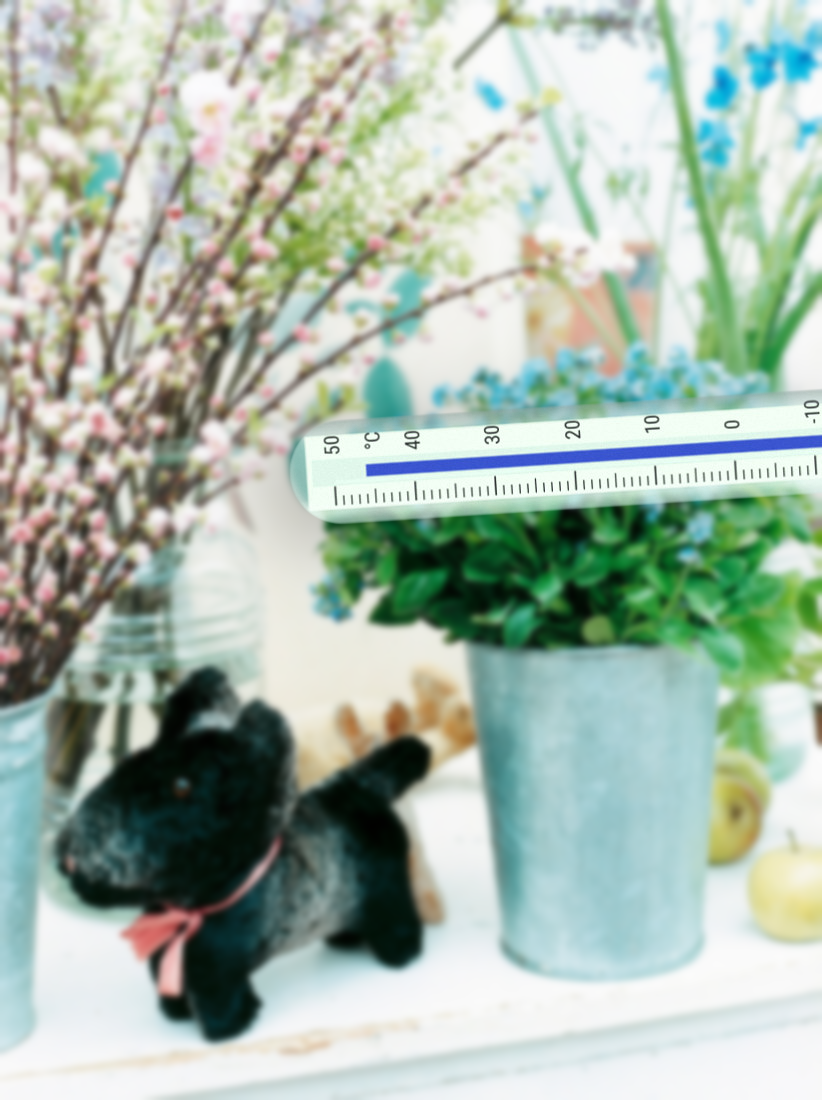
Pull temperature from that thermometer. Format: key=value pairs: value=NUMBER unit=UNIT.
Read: value=46 unit=°C
